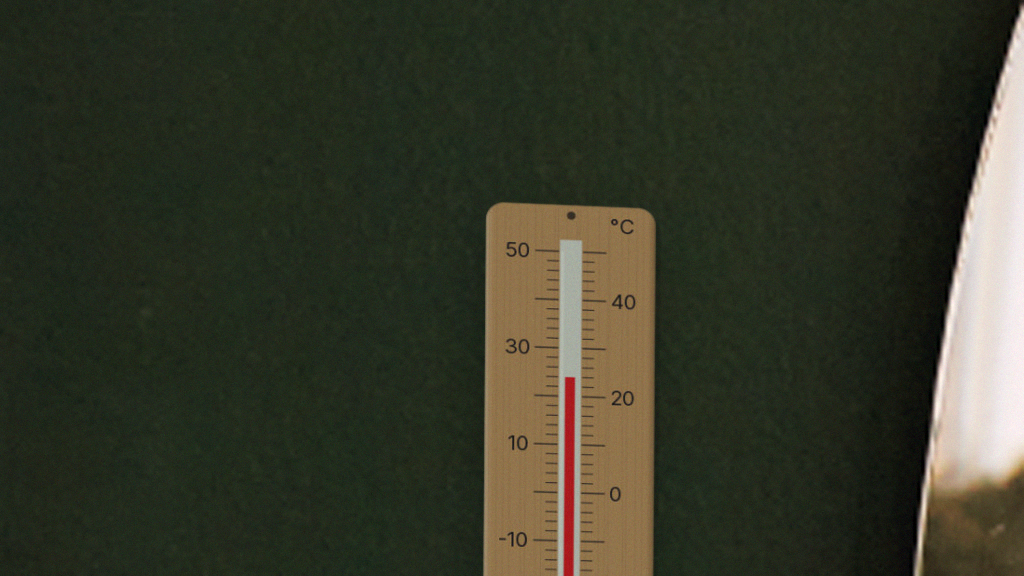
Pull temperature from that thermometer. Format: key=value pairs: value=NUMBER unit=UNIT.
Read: value=24 unit=°C
